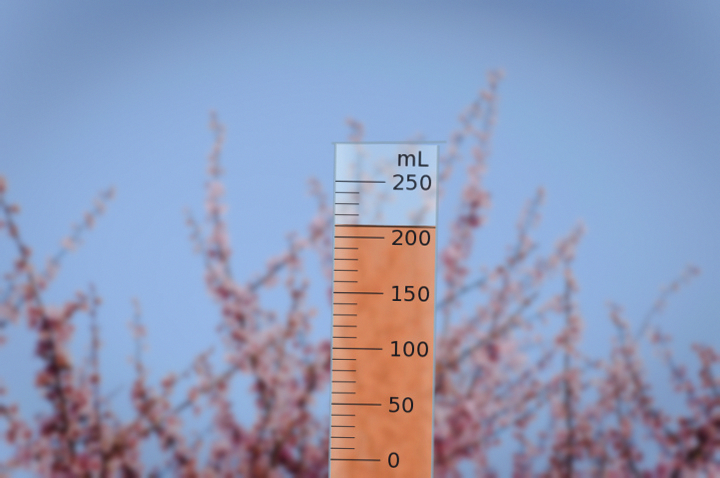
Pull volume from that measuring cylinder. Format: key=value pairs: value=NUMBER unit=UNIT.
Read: value=210 unit=mL
